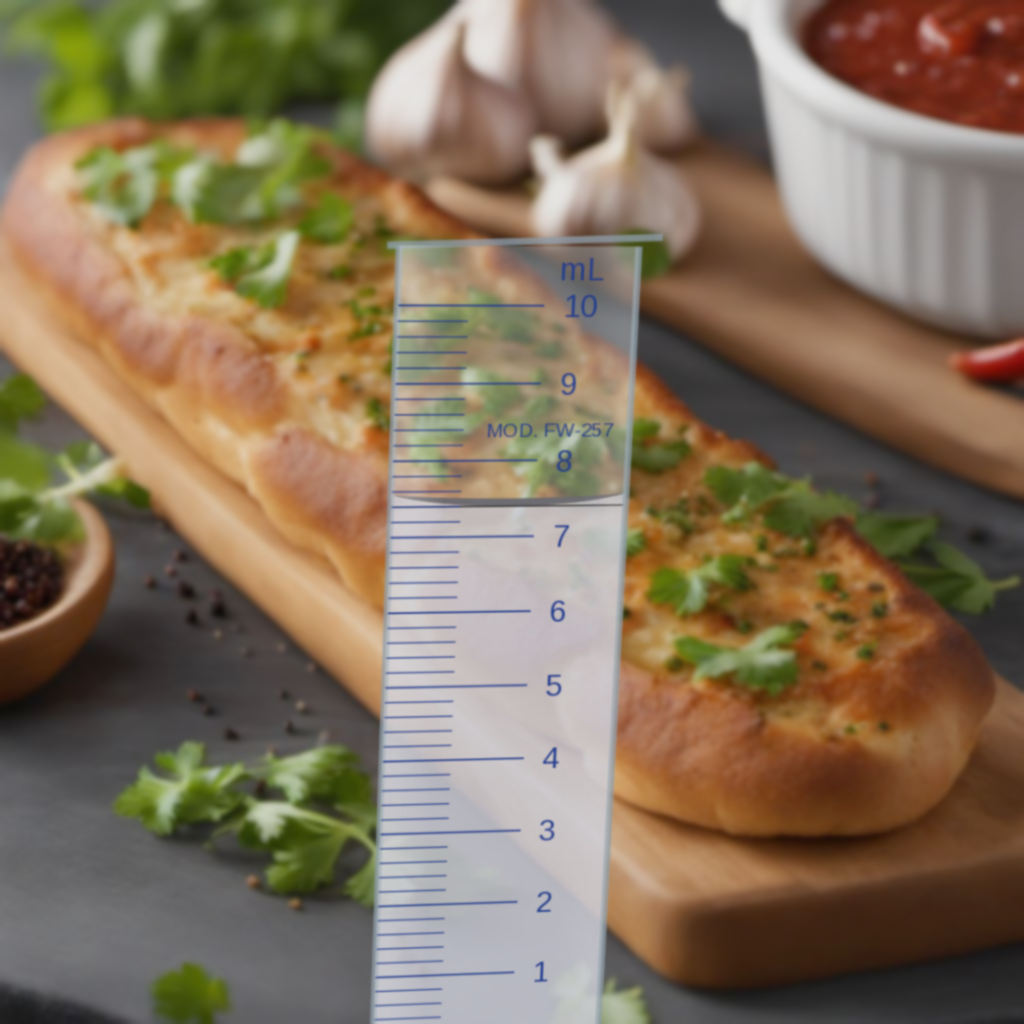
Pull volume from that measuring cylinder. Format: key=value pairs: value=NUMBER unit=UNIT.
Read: value=7.4 unit=mL
